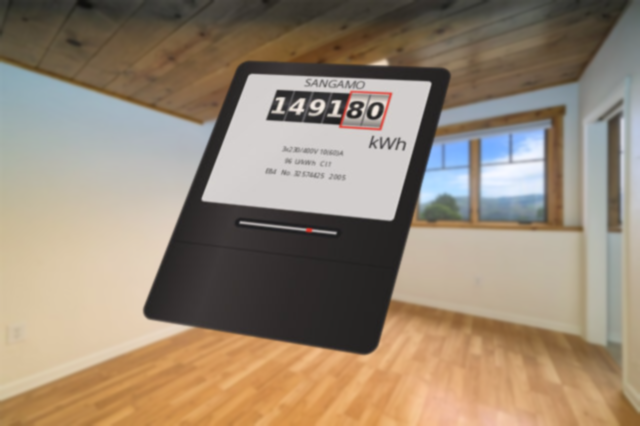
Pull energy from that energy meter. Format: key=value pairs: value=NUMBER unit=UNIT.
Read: value=1491.80 unit=kWh
